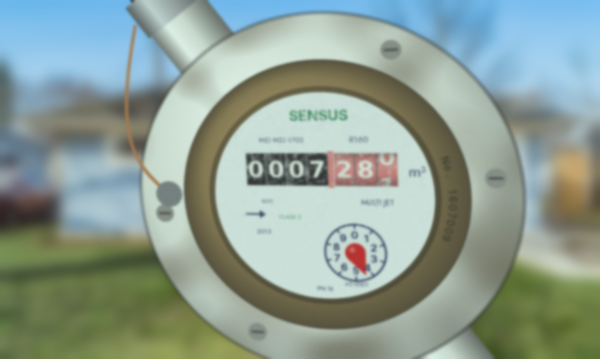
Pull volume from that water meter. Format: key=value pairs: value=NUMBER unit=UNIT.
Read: value=7.2804 unit=m³
